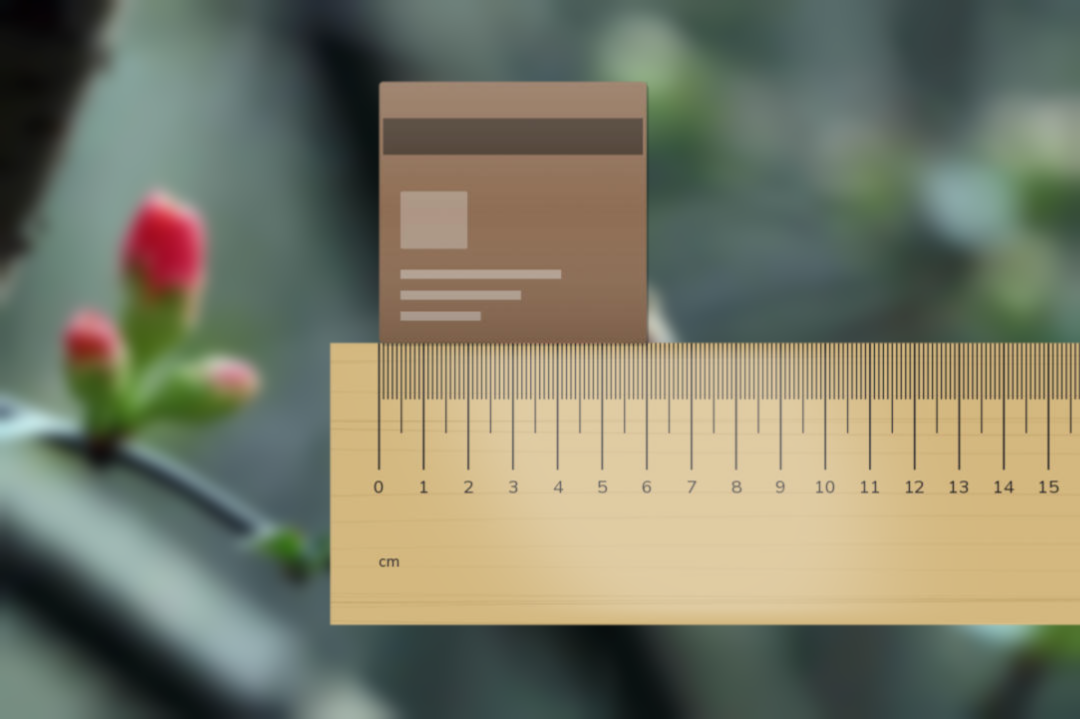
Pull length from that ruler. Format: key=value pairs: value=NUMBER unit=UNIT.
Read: value=6 unit=cm
